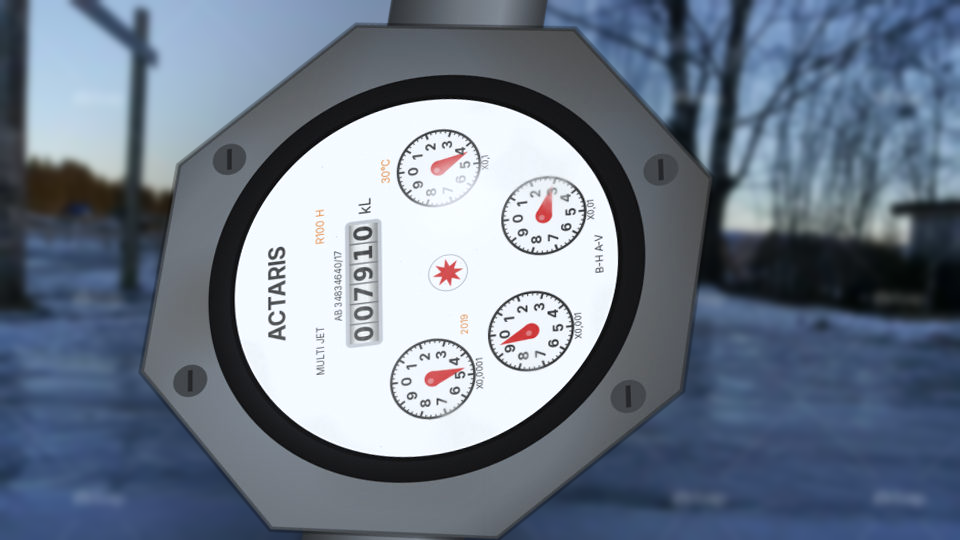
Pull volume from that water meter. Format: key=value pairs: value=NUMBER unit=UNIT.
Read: value=7910.4294 unit=kL
